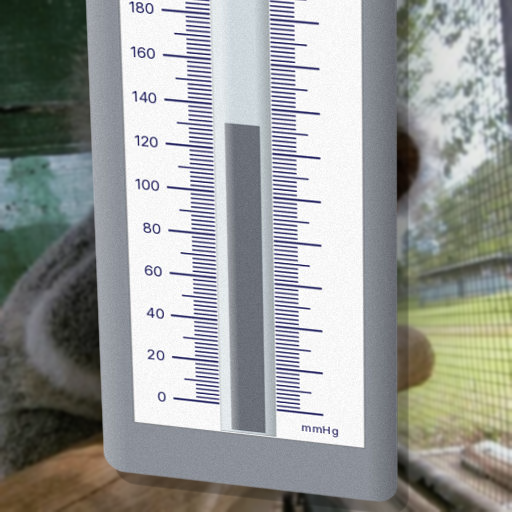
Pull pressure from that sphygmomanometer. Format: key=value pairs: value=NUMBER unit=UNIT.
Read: value=132 unit=mmHg
